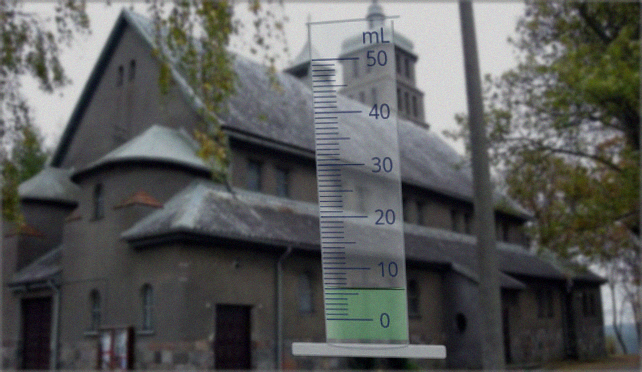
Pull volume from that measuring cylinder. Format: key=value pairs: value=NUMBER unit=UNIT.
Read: value=6 unit=mL
